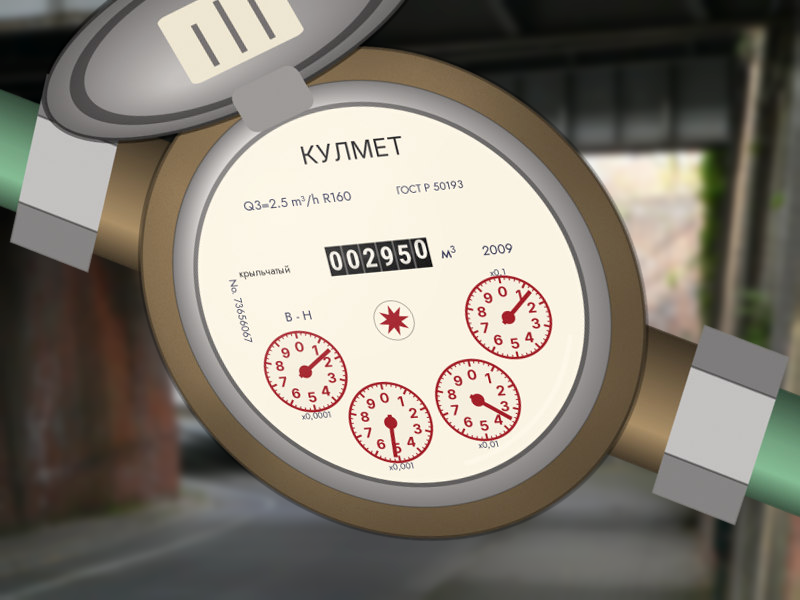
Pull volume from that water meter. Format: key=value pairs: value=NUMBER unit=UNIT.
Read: value=2950.1351 unit=m³
